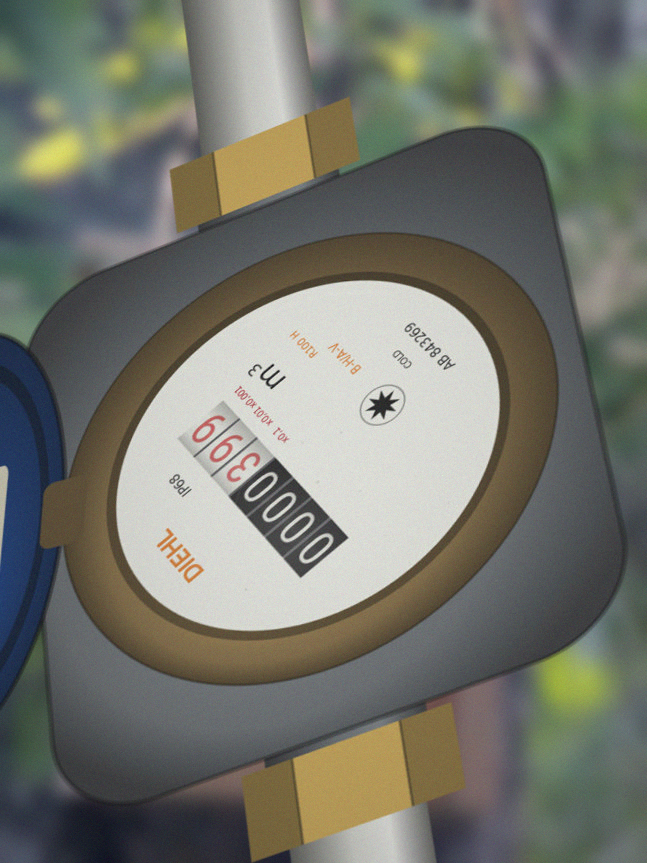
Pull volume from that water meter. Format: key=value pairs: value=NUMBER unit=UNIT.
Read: value=0.399 unit=m³
